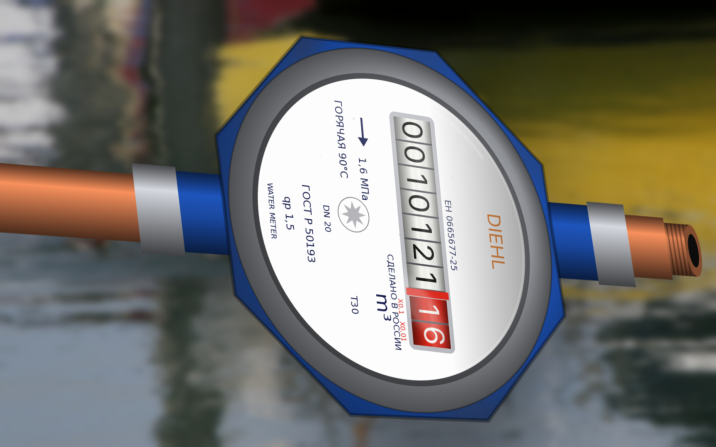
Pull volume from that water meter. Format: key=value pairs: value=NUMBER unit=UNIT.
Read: value=10121.16 unit=m³
